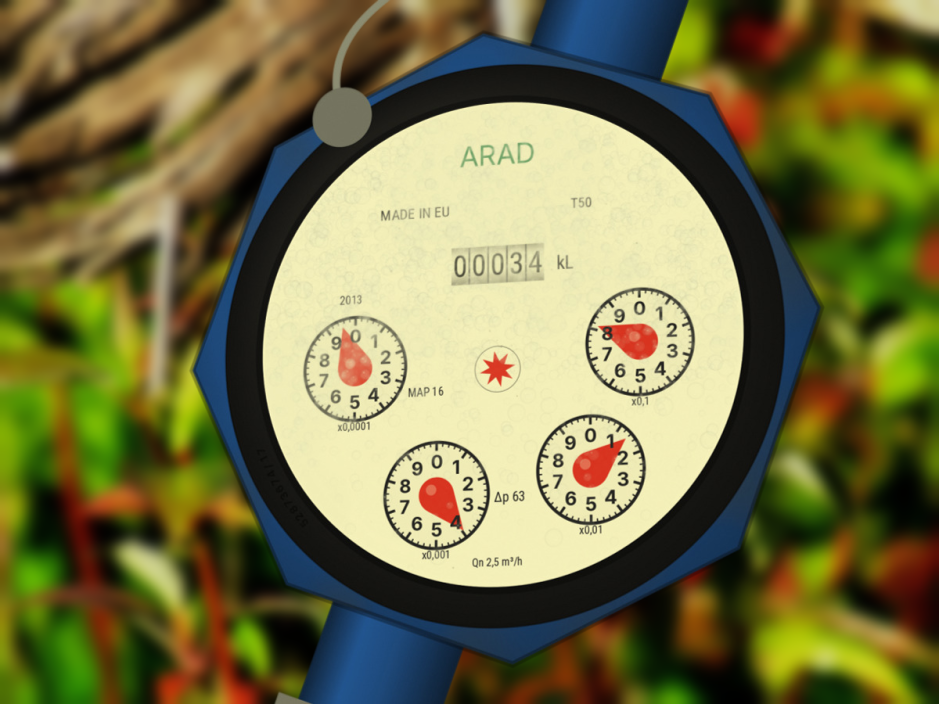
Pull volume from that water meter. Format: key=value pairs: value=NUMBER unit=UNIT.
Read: value=34.8139 unit=kL
